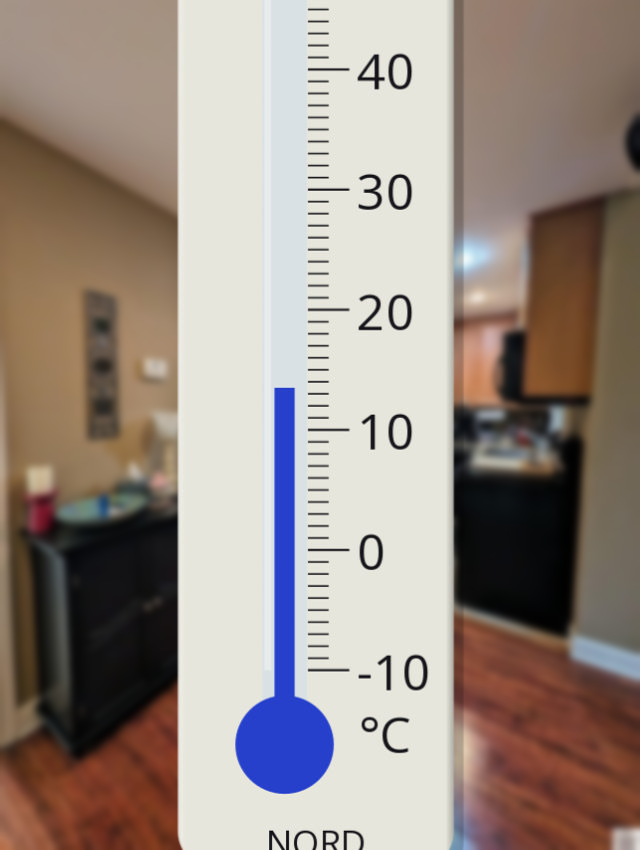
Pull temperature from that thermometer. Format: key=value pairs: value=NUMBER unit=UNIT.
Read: value=13.5 unit=°C
